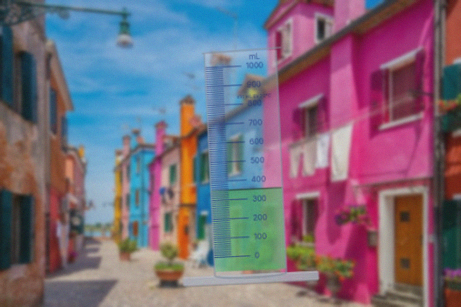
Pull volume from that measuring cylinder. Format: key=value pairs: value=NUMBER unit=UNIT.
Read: value=350 unit=mL
